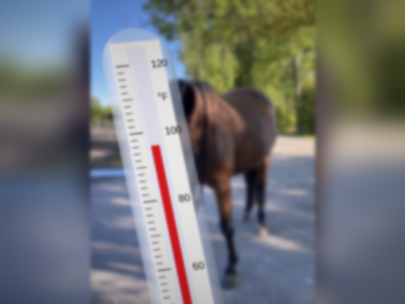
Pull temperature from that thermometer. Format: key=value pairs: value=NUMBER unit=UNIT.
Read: value=96 unit=°F
